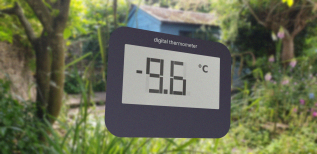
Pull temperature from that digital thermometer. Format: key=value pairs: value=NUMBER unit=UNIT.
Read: value=-9.6 unit=°C
